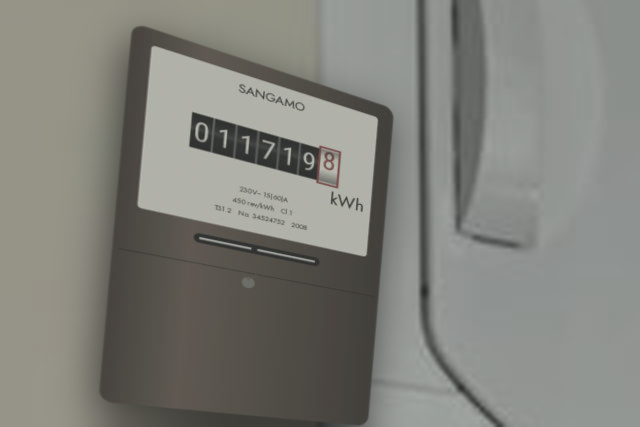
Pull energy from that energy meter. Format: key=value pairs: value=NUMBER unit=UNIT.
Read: value=11719.8 unit=kWh
